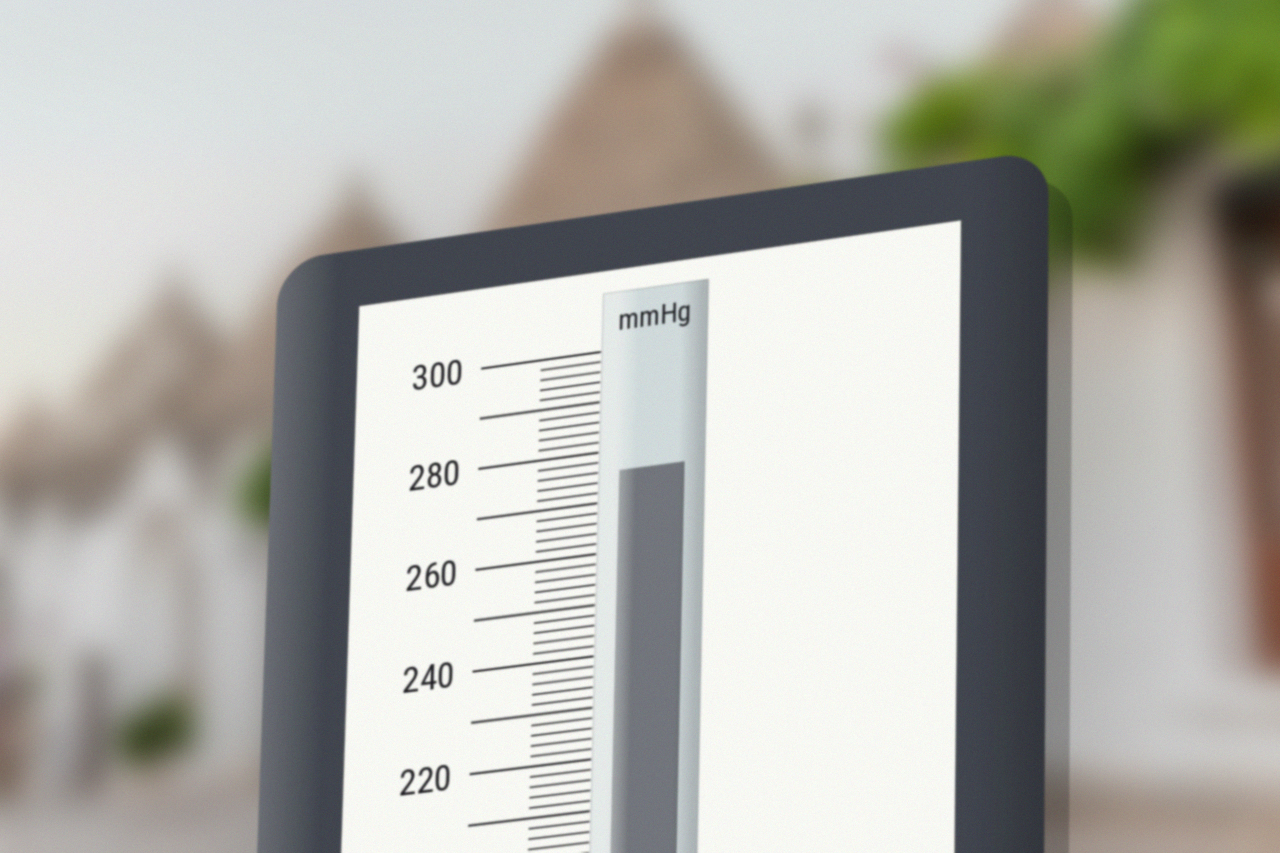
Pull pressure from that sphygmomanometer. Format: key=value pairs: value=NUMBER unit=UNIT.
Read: value=276 unit=mmHg
